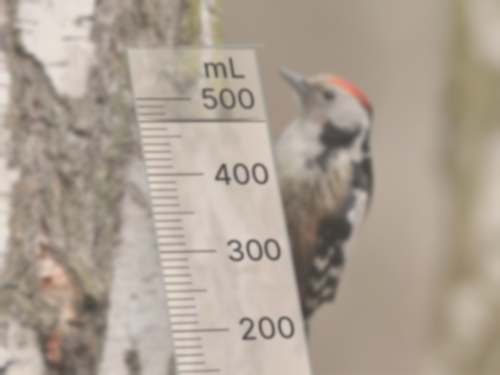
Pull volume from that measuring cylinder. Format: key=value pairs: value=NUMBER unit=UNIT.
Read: value=470 unit=mL
